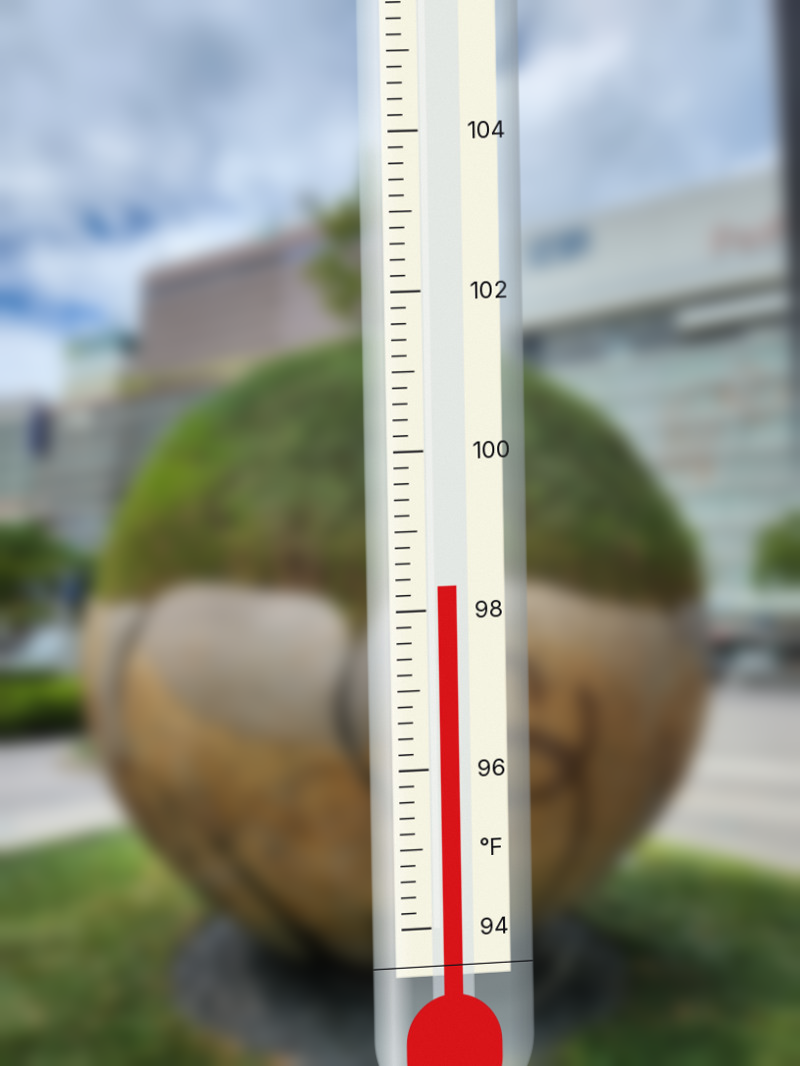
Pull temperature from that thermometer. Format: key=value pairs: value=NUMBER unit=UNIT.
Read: value=98.3 unit=°F
